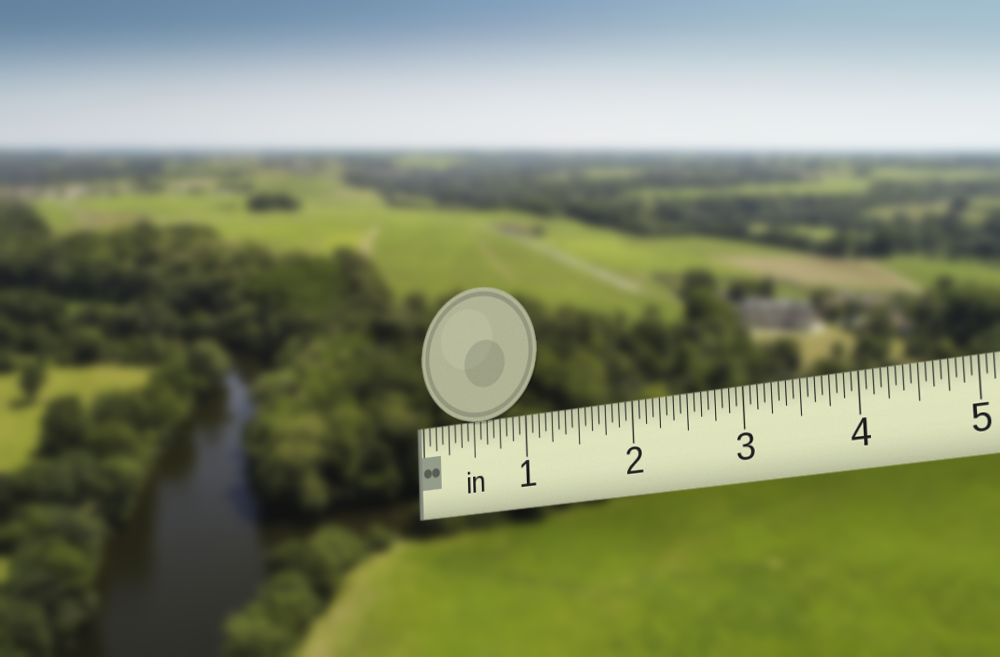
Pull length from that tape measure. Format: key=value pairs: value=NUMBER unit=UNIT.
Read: value=1.125 unit=in
